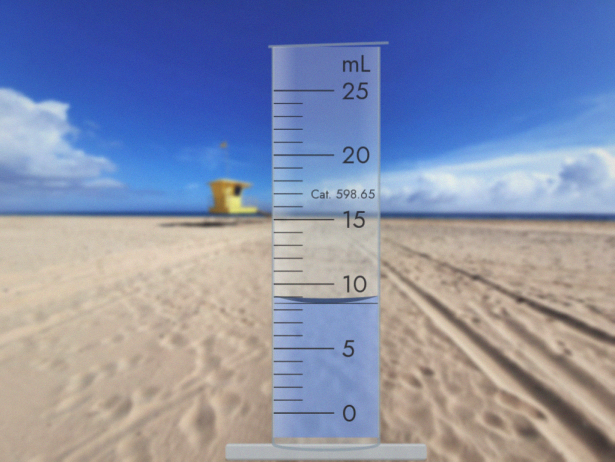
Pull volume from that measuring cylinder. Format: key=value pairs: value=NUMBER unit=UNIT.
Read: value=8.5 unit=mL
